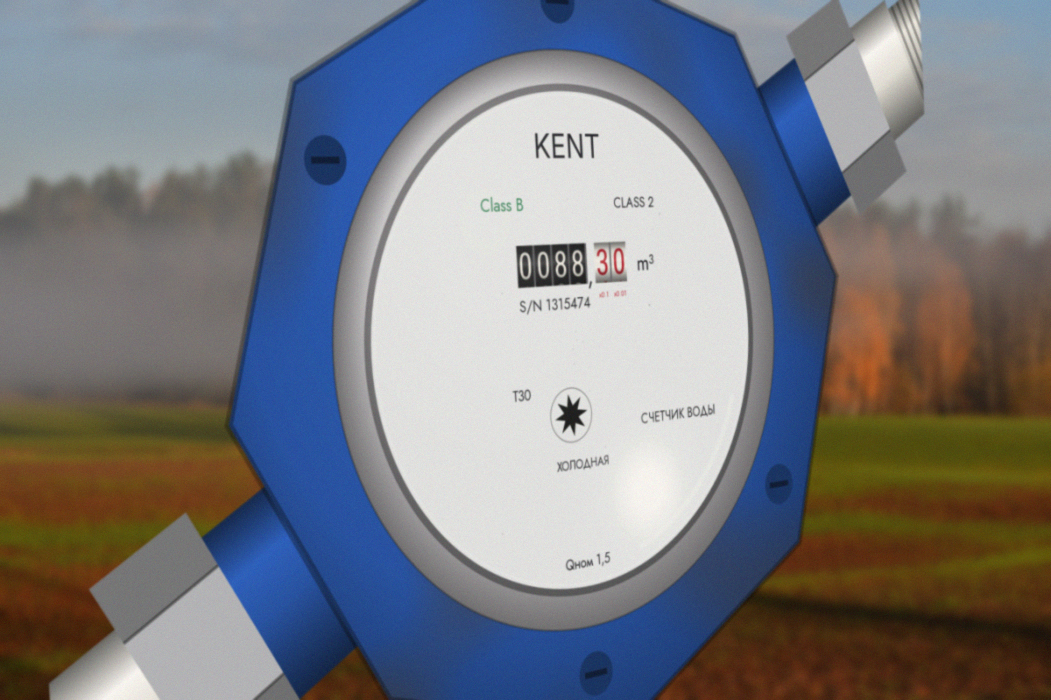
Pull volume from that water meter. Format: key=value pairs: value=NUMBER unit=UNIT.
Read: value=88.30 unit=m³
